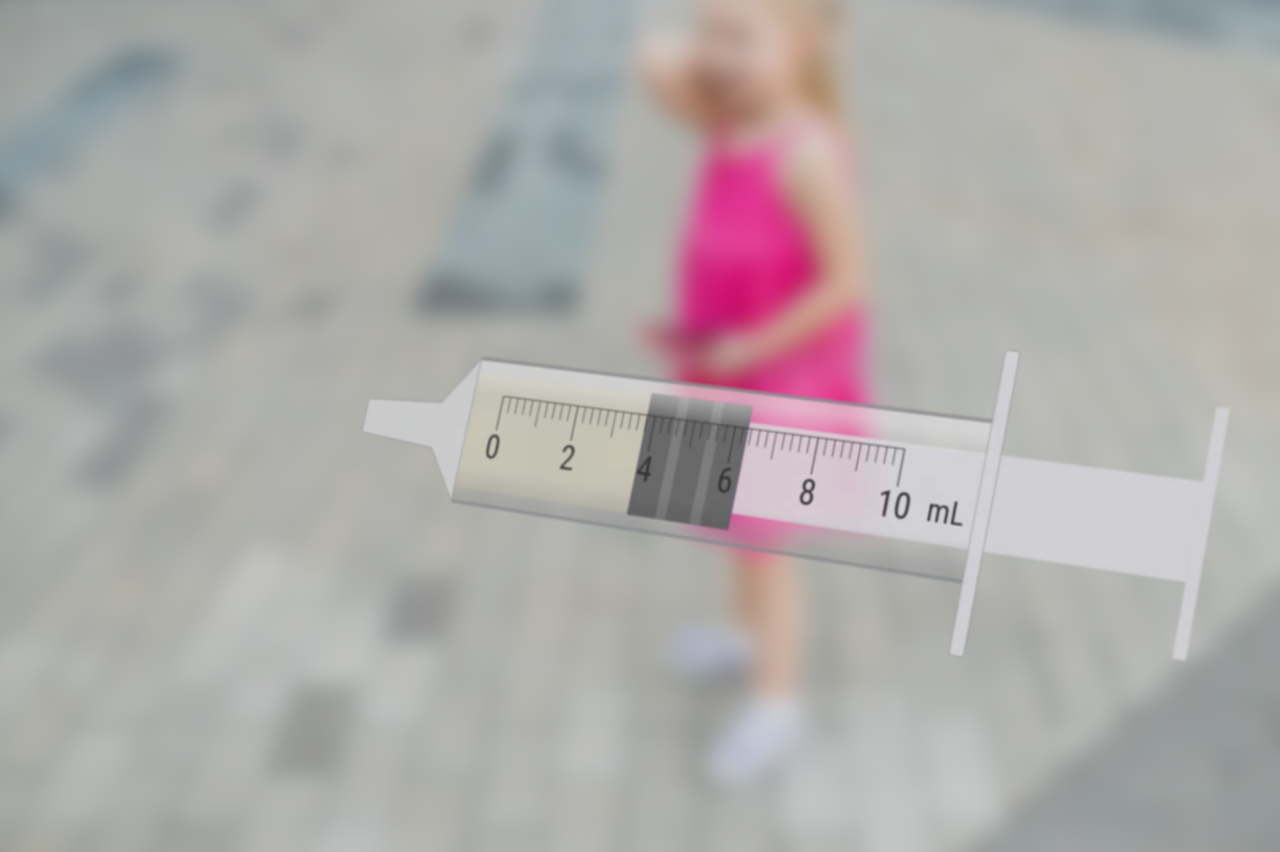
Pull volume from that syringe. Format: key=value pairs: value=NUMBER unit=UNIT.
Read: value=3.8 unit=mL
